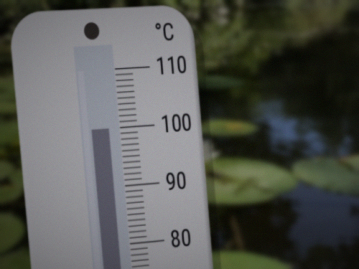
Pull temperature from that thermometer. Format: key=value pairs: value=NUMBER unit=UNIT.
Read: value=100 unit=°C
